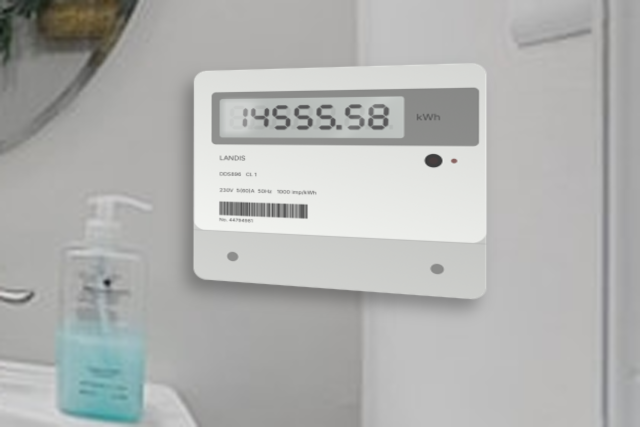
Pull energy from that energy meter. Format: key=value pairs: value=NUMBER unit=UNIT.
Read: value=14555.58 unit=kWh
